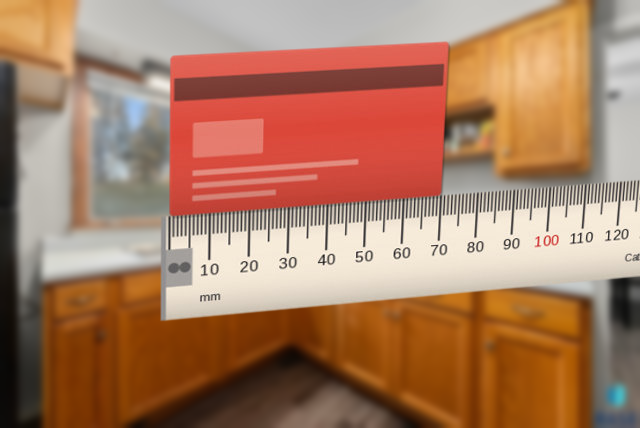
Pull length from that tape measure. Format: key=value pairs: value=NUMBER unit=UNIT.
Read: value=70 unit=mm
